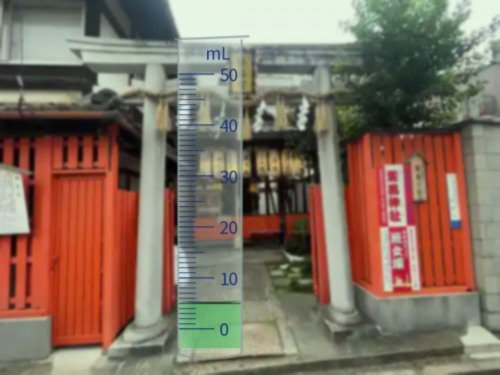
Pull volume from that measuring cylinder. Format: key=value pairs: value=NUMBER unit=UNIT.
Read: value=5 unit=mL
